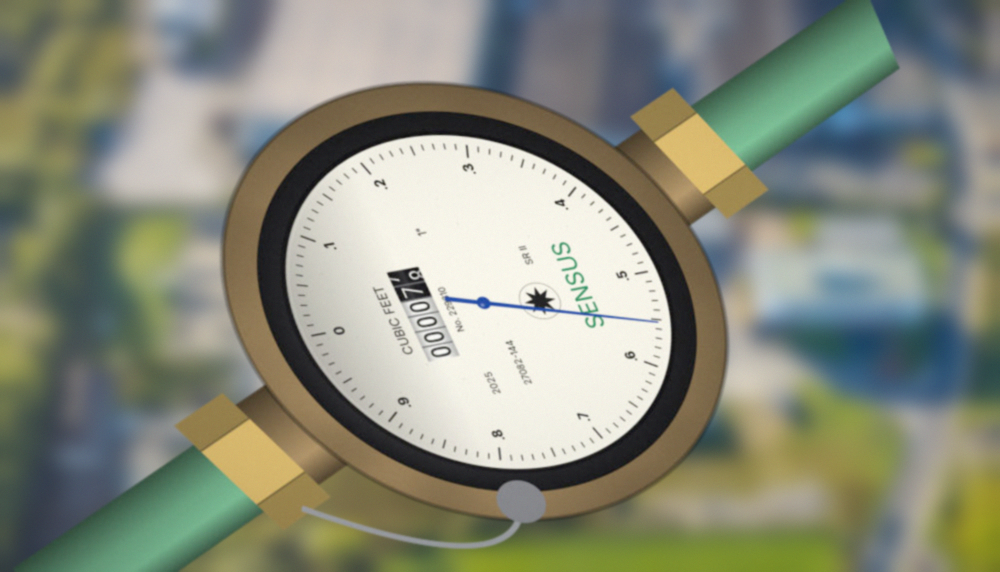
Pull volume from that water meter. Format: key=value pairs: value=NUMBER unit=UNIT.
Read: value=77.55 unit=ft³
